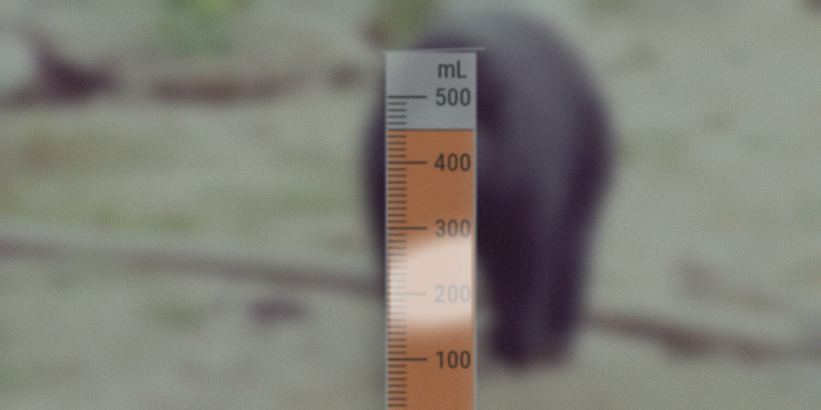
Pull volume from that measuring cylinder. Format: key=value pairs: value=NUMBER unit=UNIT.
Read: value=450 unit=mL
